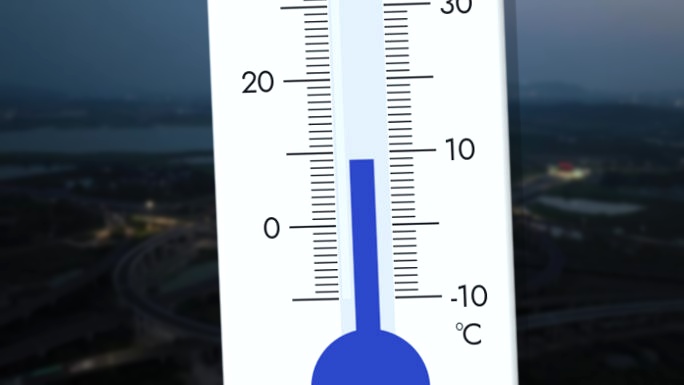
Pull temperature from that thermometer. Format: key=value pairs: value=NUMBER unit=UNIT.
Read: value=9 unit=°C
